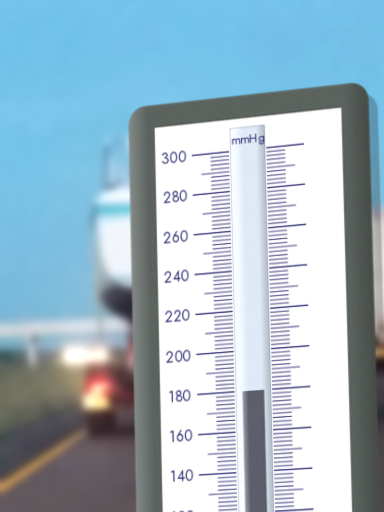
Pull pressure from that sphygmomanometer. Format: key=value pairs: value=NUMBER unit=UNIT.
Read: value=180 unit=mmHg
